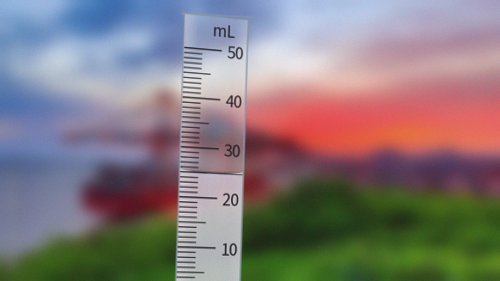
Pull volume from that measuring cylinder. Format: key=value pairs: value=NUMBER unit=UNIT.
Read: value=25 unit=mL
